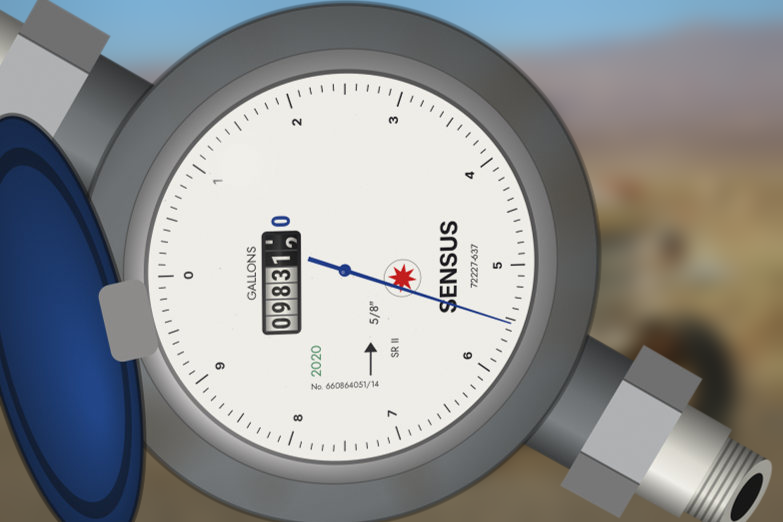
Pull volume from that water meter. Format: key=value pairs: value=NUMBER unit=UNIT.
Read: value=983115.5 unit=gal
